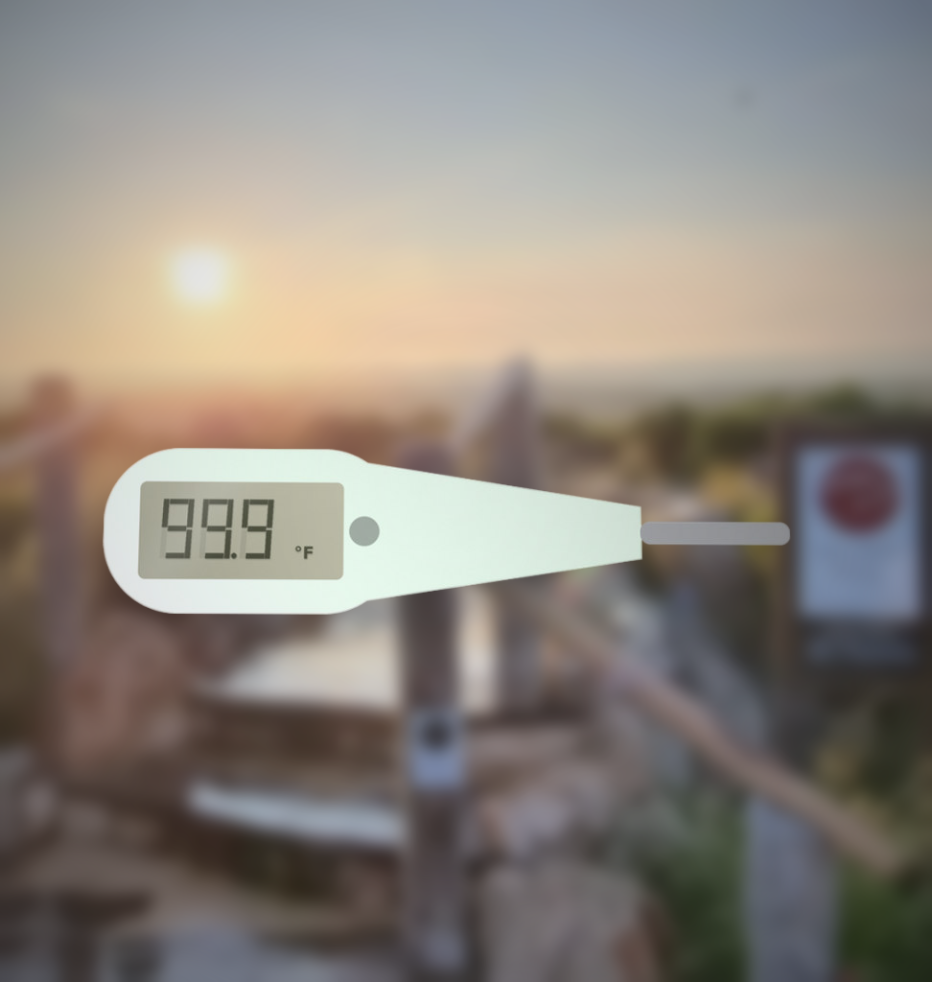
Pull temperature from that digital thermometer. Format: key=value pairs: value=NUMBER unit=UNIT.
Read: value=99.9 unit=°F
